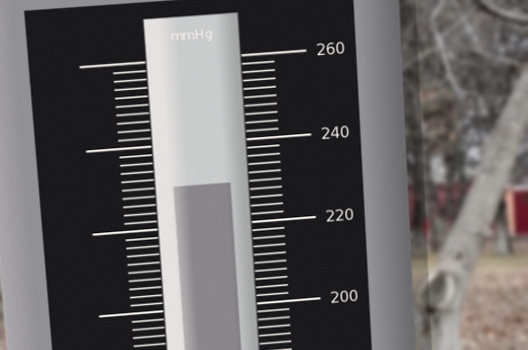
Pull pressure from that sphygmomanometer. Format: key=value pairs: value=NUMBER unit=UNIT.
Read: value=230 unit=mmHg
